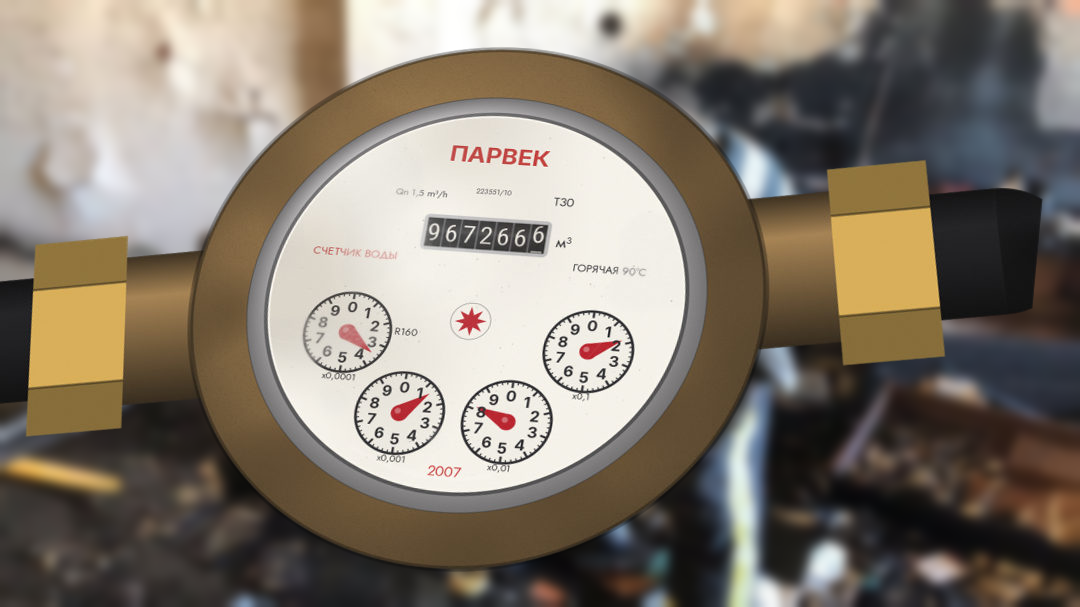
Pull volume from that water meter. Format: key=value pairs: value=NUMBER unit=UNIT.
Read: value=9672666.1813 unit=m³
